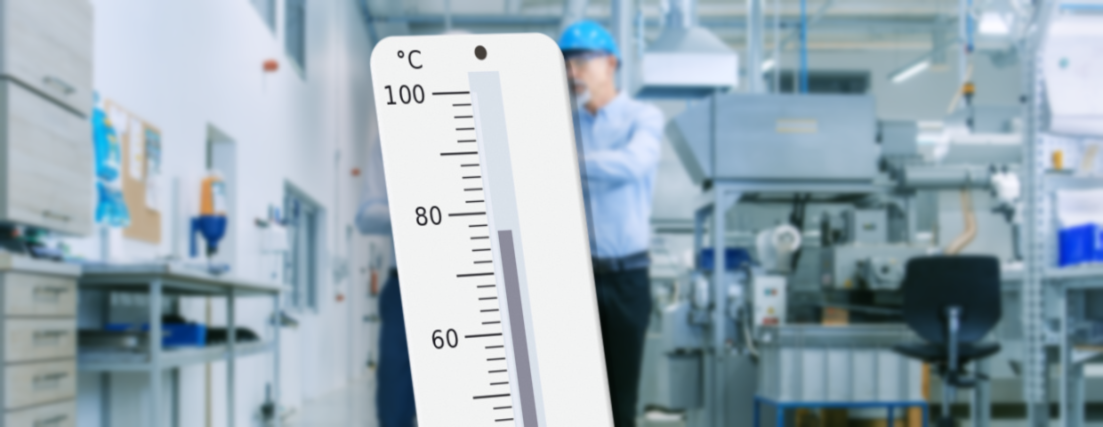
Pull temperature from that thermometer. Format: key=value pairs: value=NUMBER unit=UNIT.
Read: value=77 unit=°C
